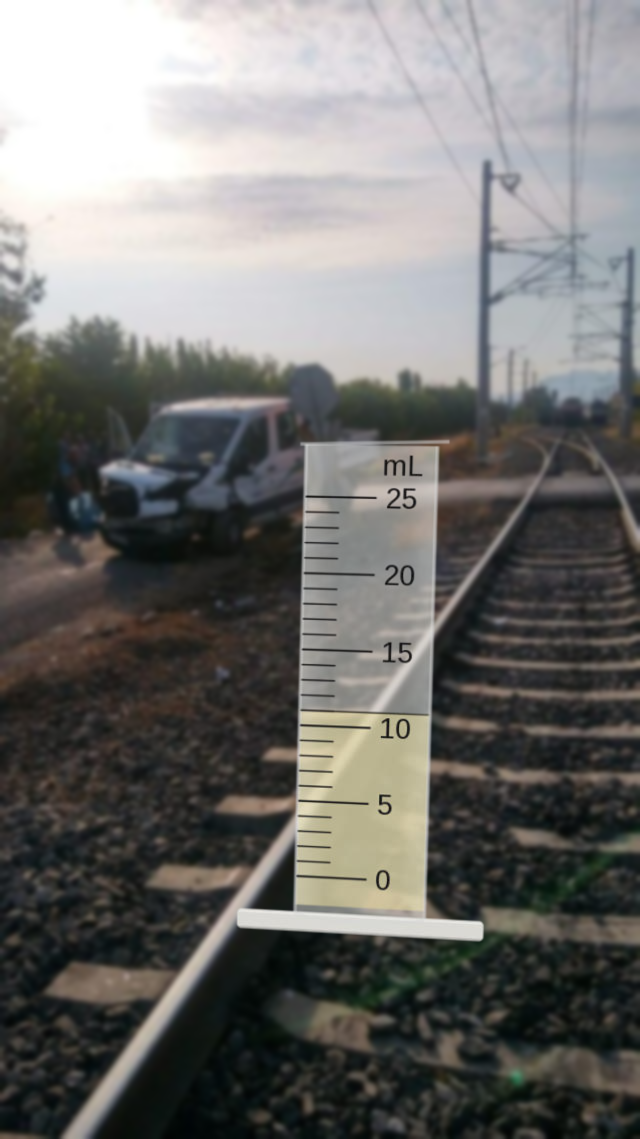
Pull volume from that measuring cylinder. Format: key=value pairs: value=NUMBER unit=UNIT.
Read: value=11 unit=mL
